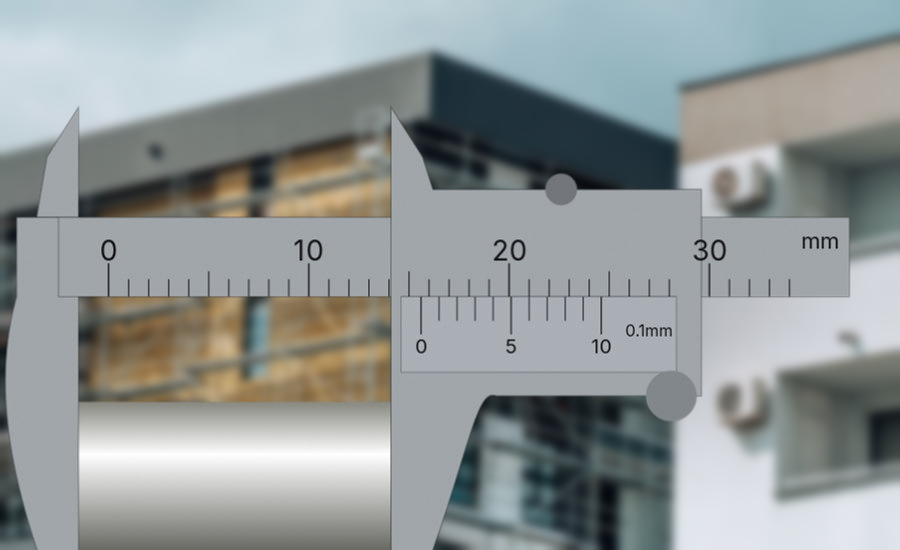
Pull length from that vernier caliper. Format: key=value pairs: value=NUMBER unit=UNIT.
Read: value=15.6 unit=mm
